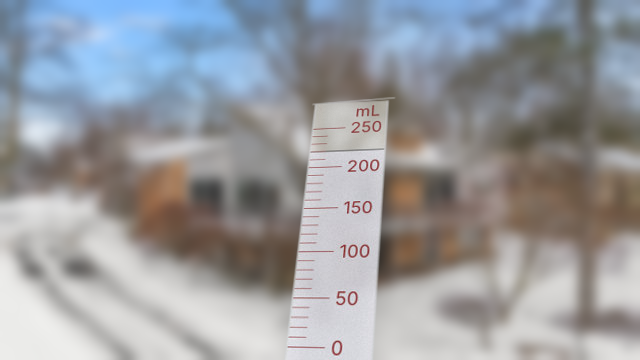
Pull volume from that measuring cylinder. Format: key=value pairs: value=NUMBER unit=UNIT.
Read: value=220 unit=mL
